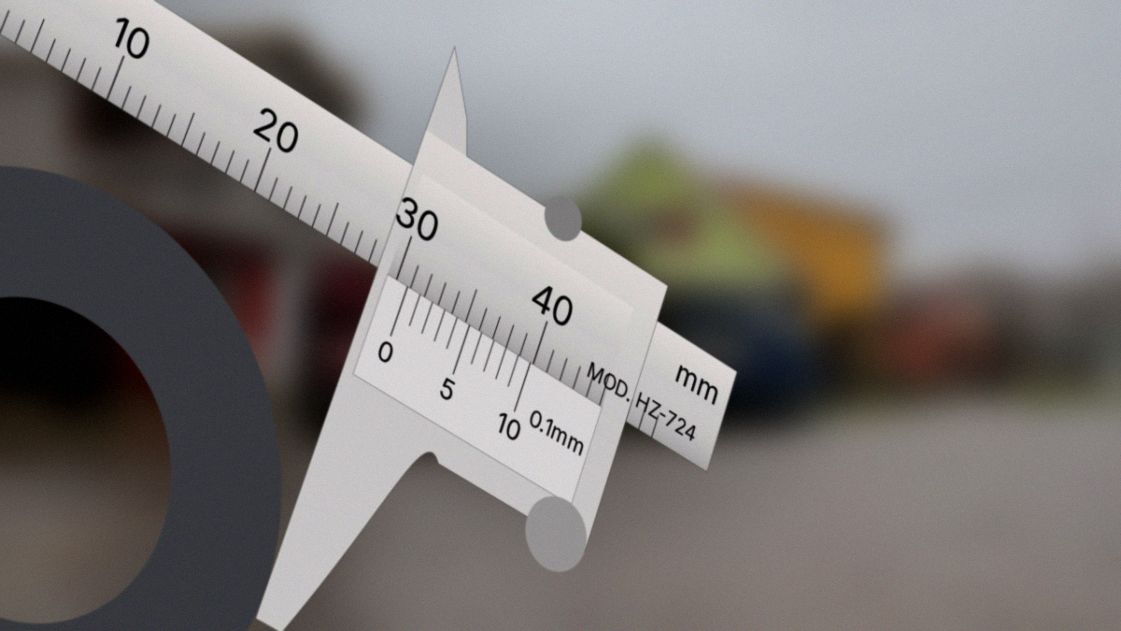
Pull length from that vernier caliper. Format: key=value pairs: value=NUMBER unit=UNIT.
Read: value=30.8 unit=mm
